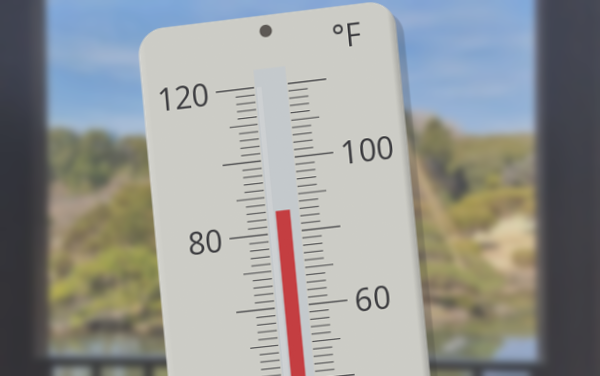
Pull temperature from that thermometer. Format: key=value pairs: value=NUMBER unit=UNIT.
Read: value=86 unit=°F
